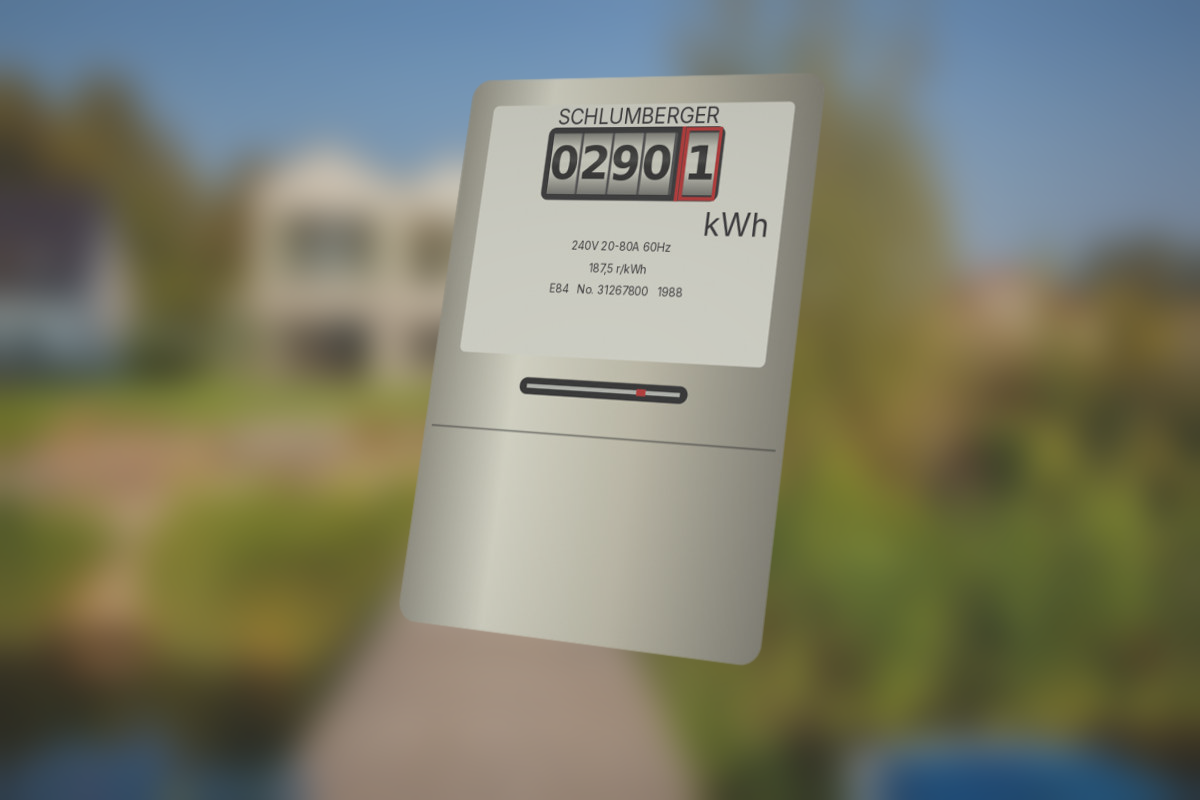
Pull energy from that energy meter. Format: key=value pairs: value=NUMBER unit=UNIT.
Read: value=290.1 unit=kWh
